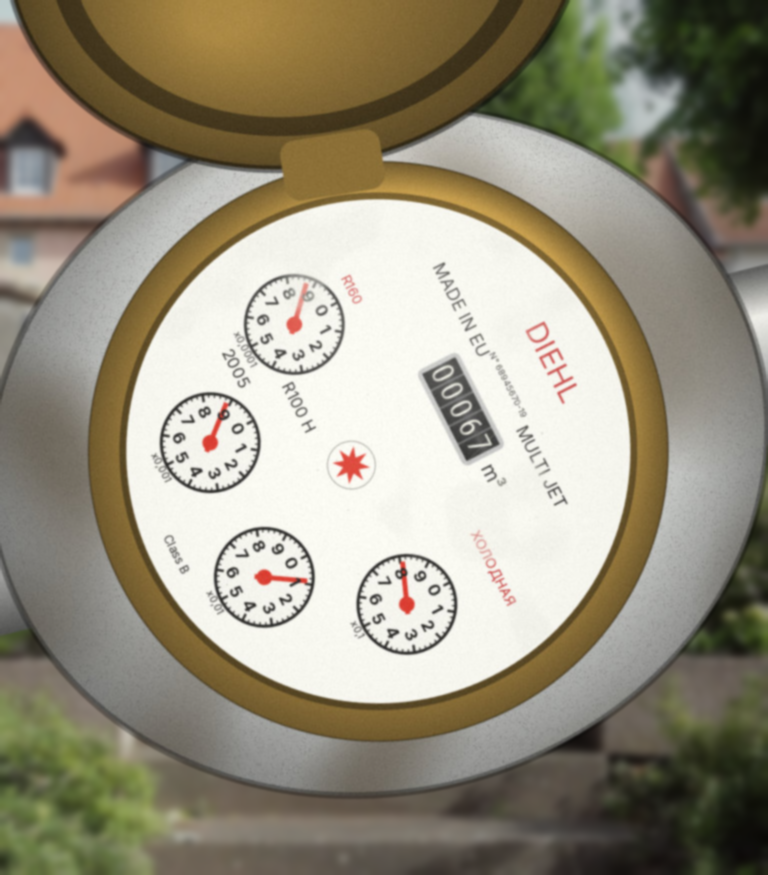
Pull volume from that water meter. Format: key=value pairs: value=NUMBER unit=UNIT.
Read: value=67.8088 unit=m³
